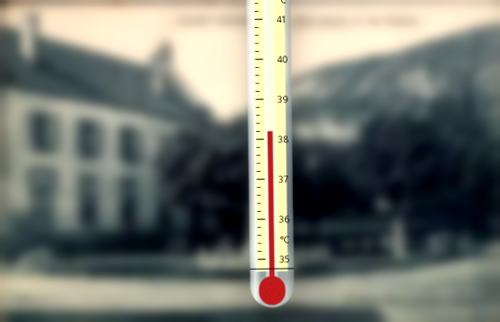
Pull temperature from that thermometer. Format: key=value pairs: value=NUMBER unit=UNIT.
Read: value=38.2 unit=°C
